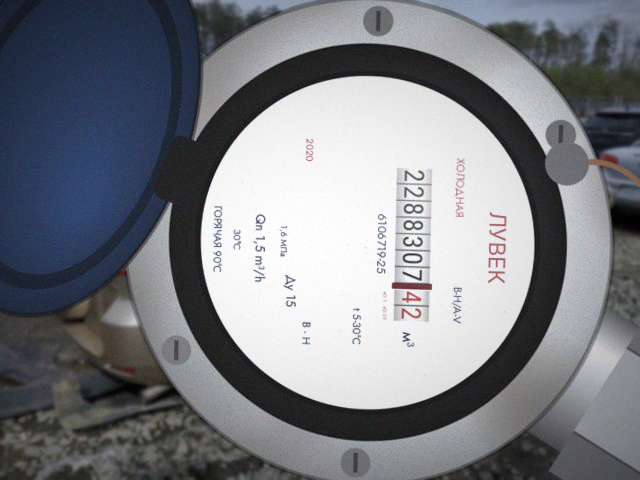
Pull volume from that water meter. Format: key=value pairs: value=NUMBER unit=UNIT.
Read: value=2288307.42 unit=m³
